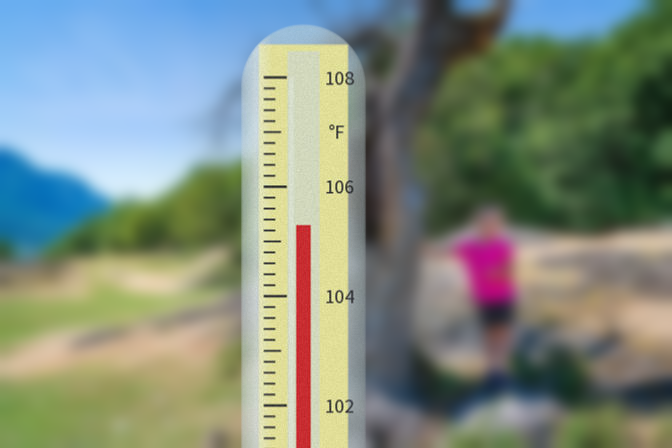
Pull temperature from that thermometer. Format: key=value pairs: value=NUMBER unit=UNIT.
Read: value=105.3 unit=°F
